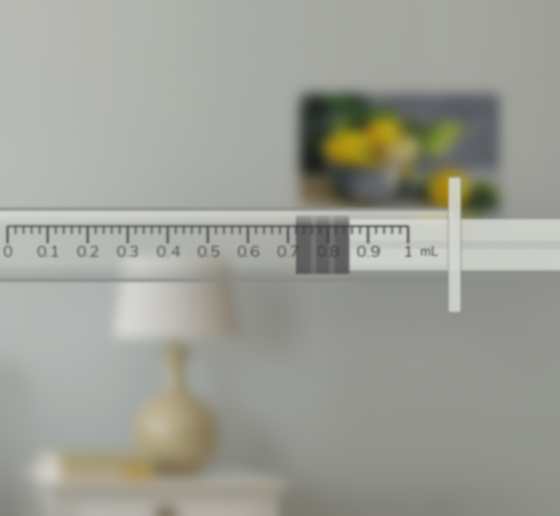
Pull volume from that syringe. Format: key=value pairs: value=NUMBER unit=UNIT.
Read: value=0.72 unit=mL
